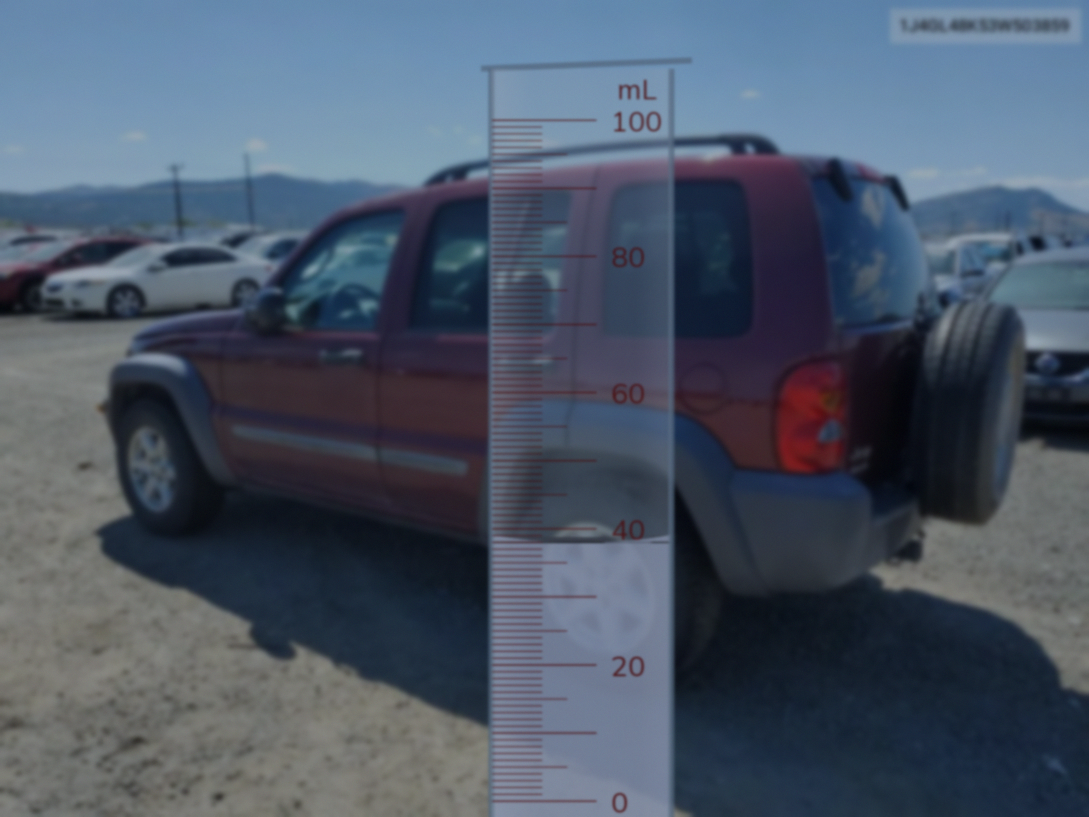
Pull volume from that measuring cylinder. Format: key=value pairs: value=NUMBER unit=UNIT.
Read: value=38 unit=mL
